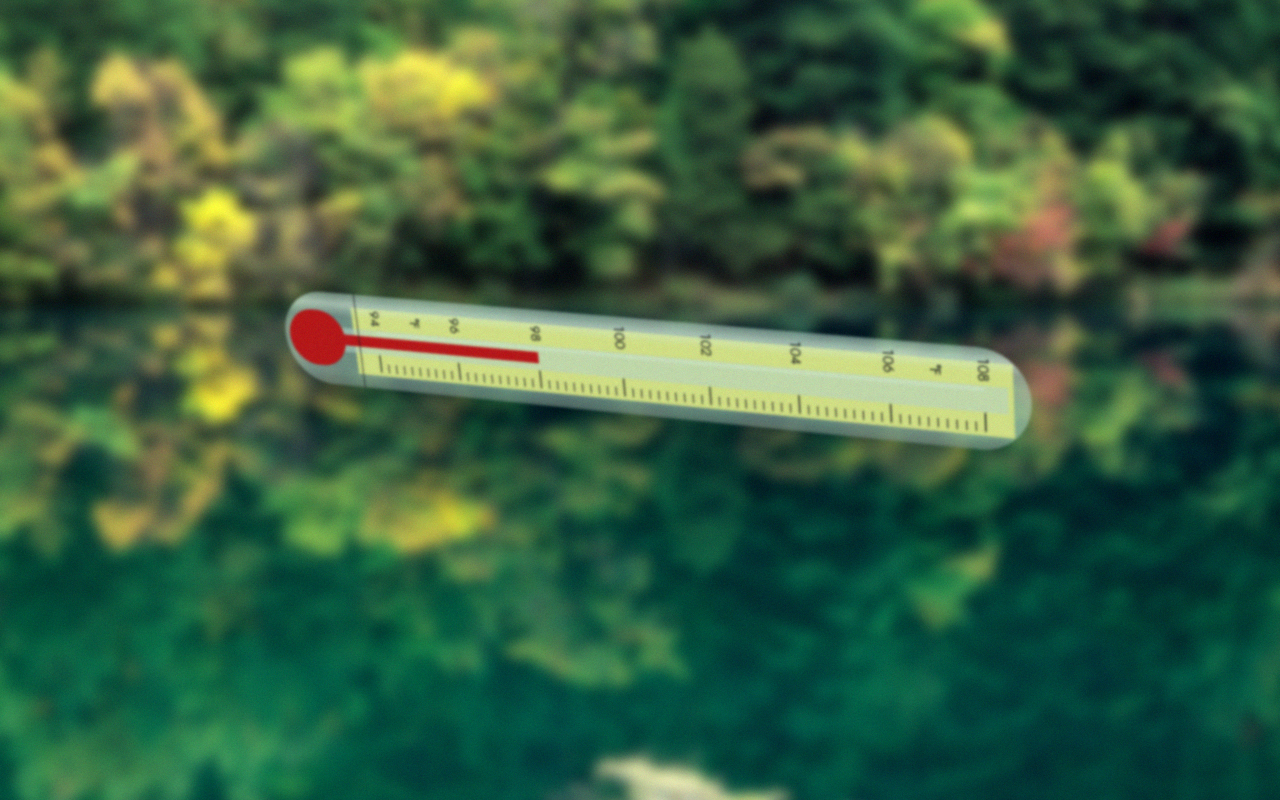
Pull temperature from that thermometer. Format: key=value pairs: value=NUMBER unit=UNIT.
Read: value=98 unit=°F
